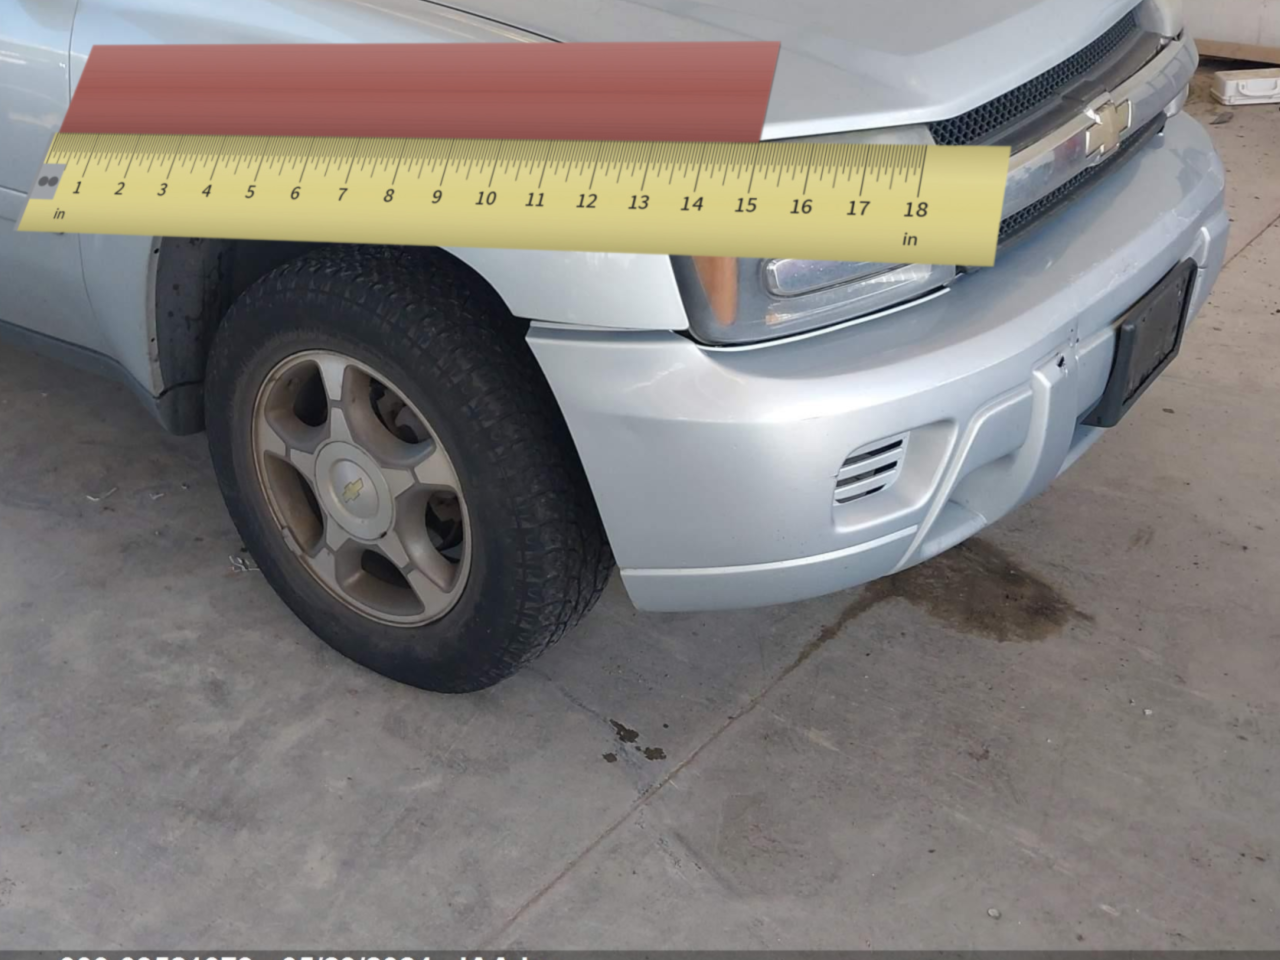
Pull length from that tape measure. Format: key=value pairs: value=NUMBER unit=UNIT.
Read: value=15 unit=in
